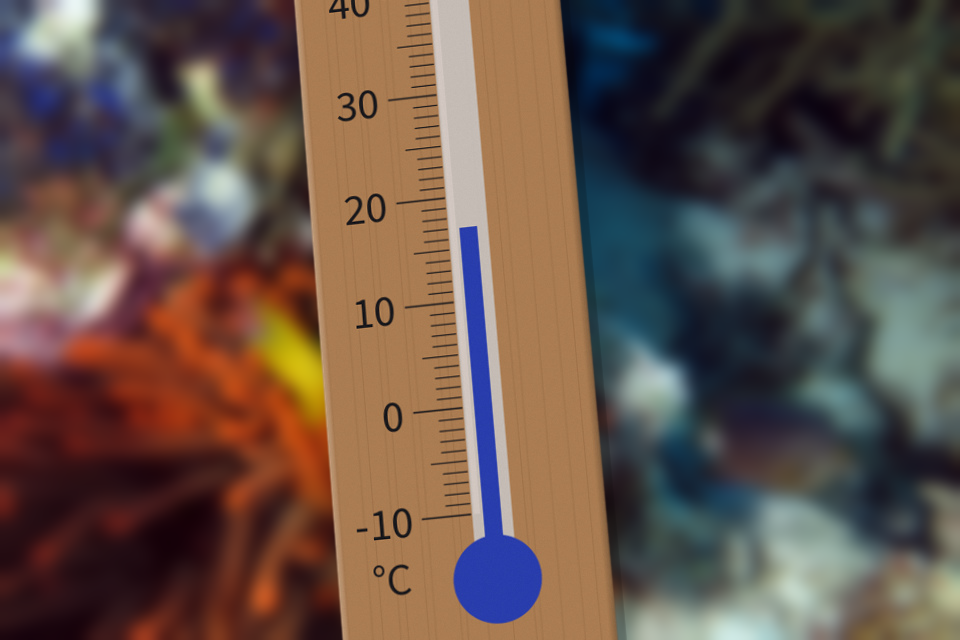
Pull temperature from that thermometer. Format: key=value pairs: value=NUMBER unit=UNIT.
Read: value=17 unit=°C
